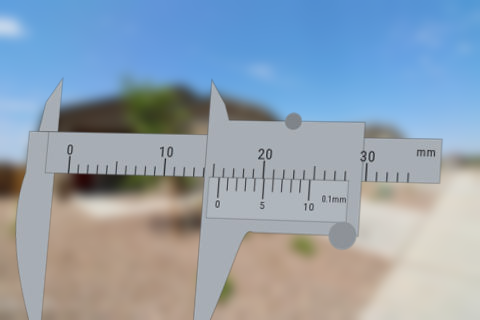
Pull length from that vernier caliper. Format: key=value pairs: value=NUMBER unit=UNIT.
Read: value=15.6 unit=mm
